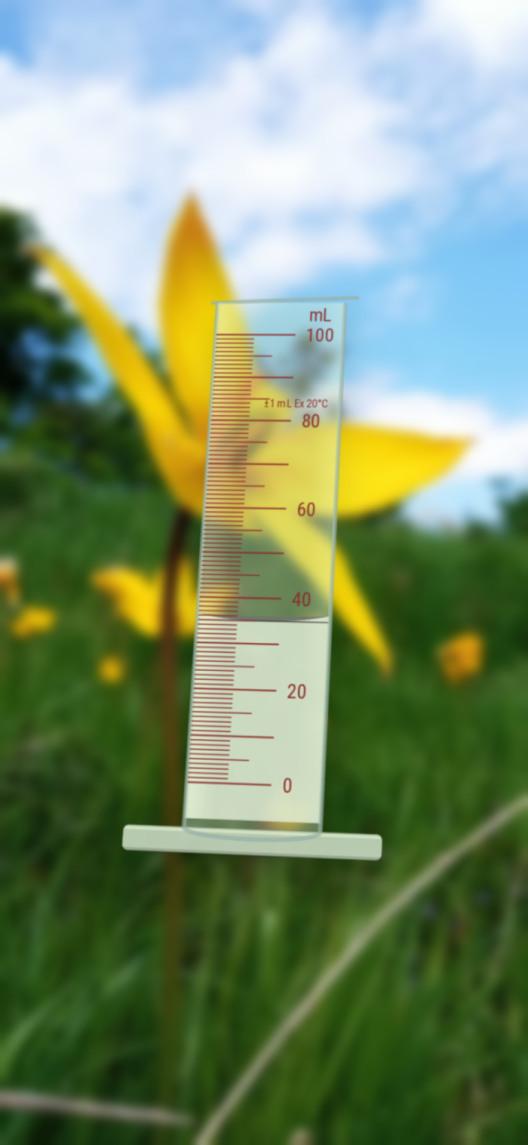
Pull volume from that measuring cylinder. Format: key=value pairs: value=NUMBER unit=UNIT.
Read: value=35 unit=mL
